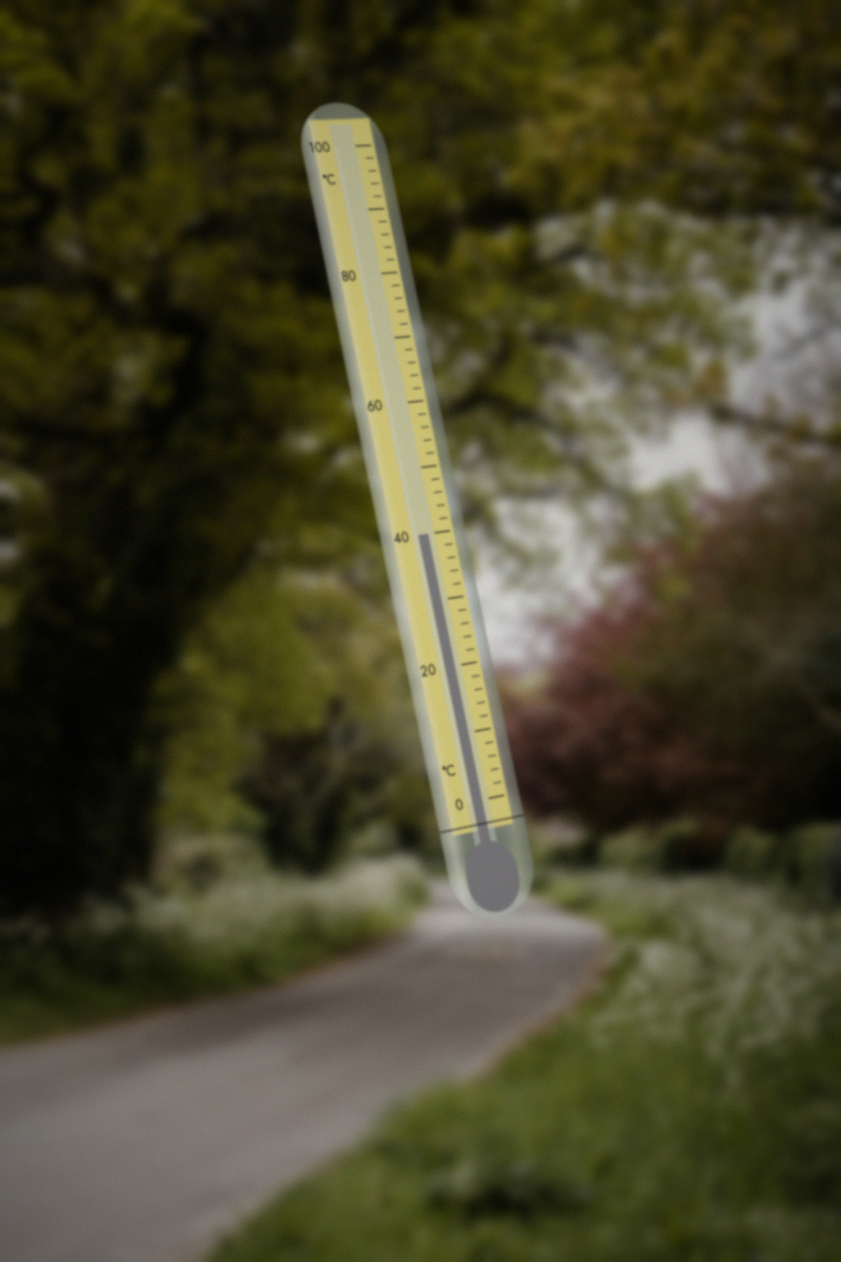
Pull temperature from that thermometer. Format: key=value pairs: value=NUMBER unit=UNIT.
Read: value=40 unit=°C
